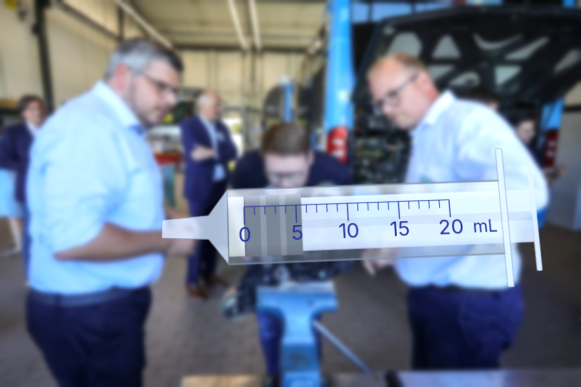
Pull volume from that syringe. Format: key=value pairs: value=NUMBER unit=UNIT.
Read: value=0 unit=mL
